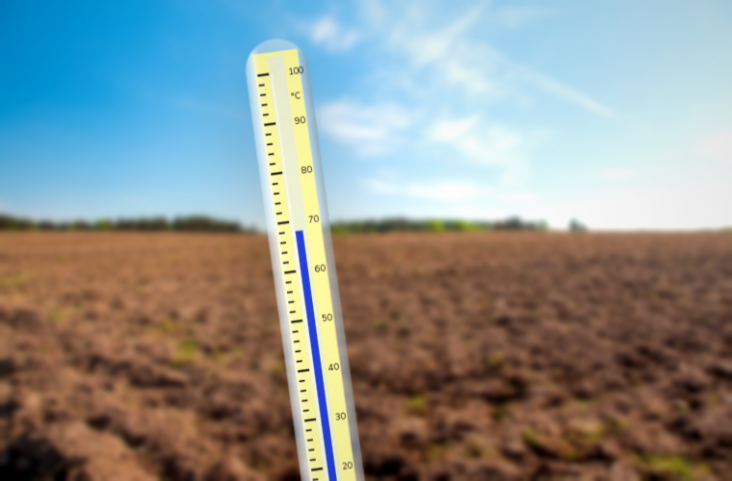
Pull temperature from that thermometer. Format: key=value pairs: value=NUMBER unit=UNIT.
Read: value=68 unit=°C
